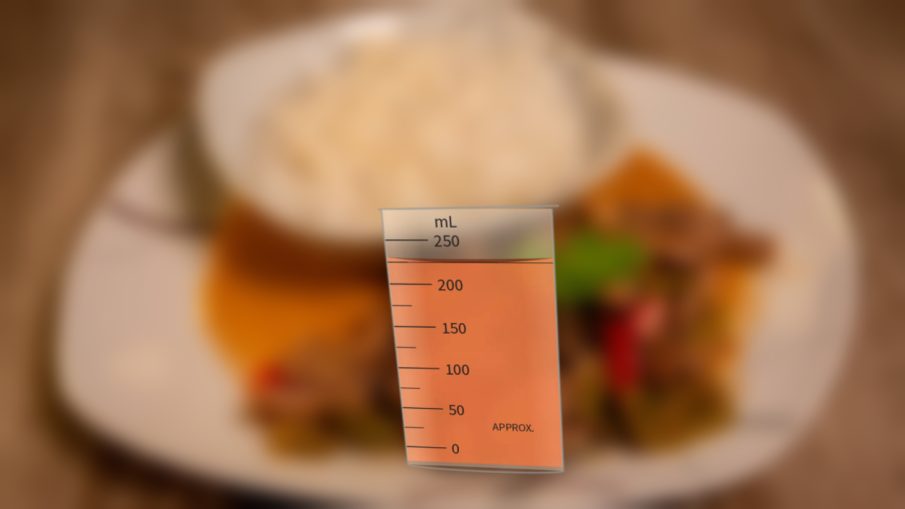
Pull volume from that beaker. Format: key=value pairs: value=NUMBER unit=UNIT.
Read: value=225 unit=mL
